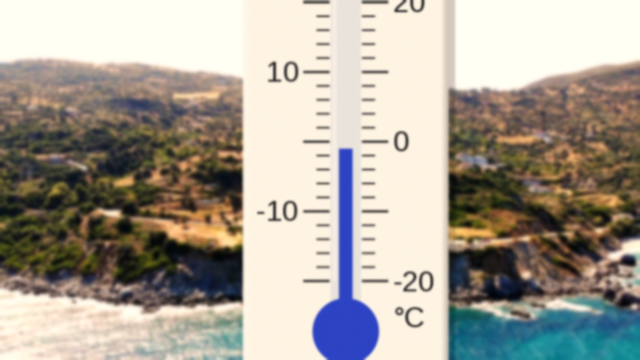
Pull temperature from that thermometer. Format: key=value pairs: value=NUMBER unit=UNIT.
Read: value=-1 unit=°C
